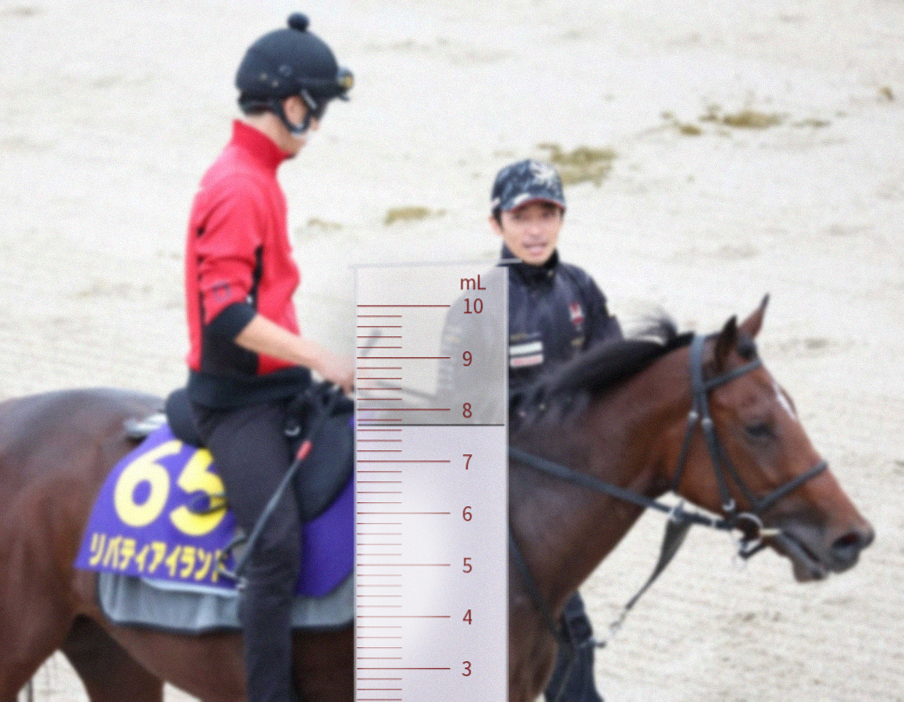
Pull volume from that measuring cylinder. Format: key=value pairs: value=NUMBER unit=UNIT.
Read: value=7.7 unit=mL
